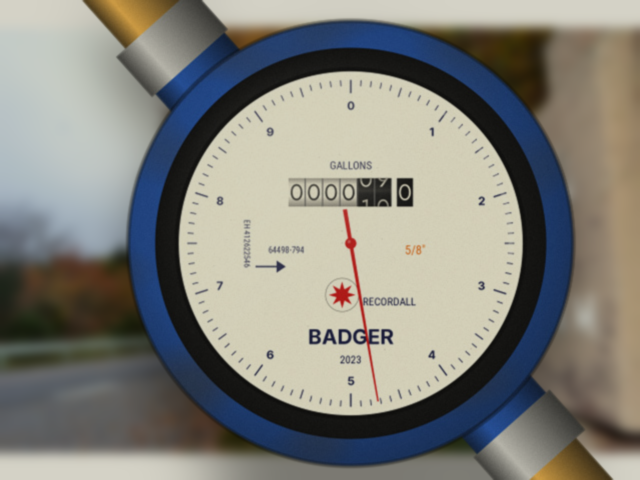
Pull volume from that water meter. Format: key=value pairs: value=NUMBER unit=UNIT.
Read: value=94.7 unit=gal
